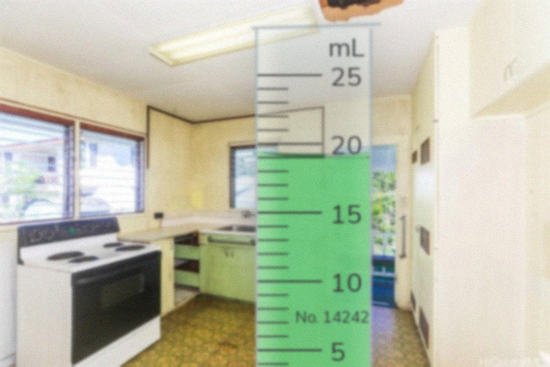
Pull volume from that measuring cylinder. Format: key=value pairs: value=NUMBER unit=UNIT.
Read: value=19 unit=mL
